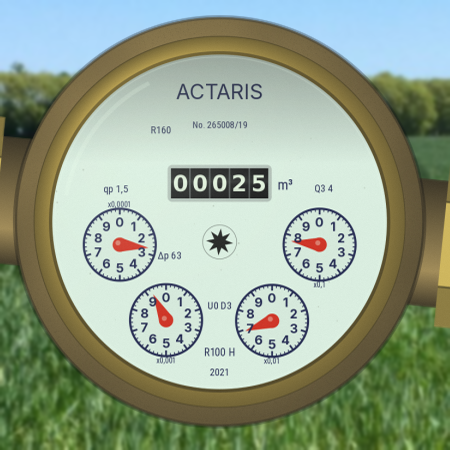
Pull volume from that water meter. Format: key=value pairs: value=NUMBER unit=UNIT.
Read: value=25.7692 unit=m³
